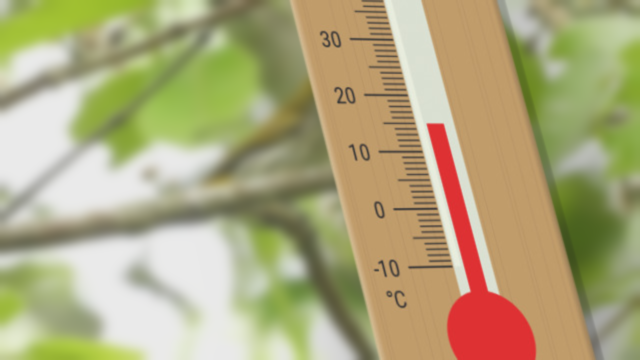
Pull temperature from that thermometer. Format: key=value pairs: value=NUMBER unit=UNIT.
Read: value=15 unit=°C
